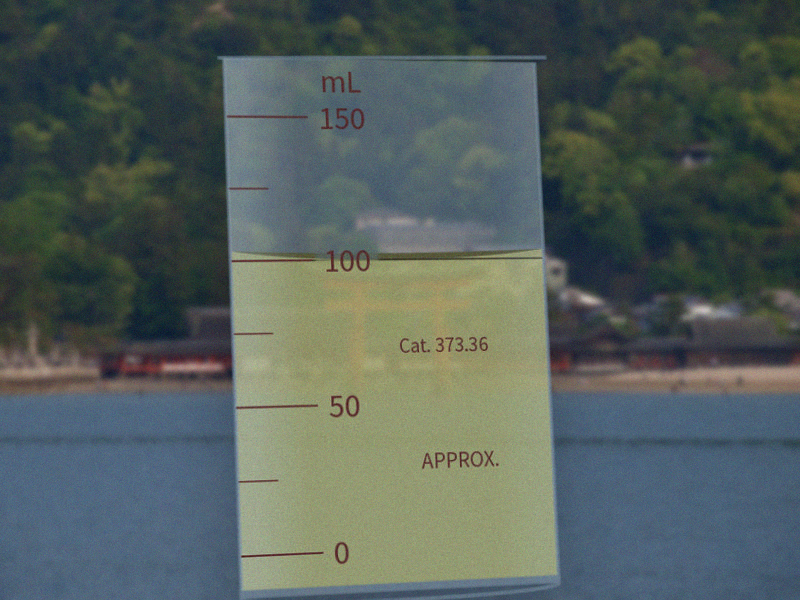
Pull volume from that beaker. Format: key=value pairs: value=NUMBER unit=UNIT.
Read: value=100 unit=mL
